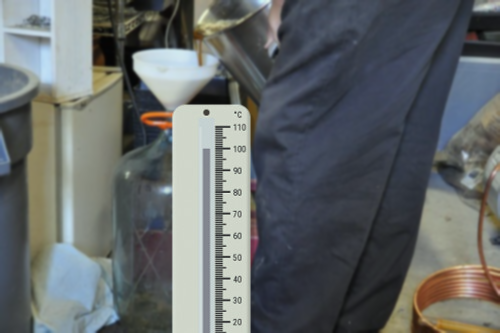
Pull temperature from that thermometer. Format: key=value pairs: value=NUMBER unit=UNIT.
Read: value=100 unit=°C
